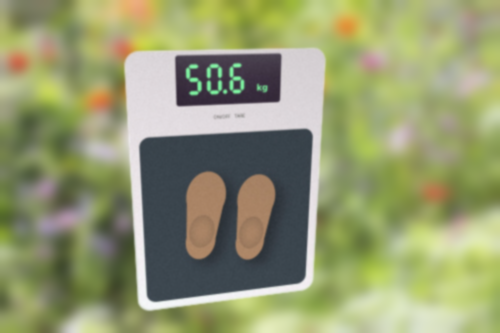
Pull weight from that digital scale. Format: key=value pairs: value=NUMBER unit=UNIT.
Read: value=50.6 unit=kg
